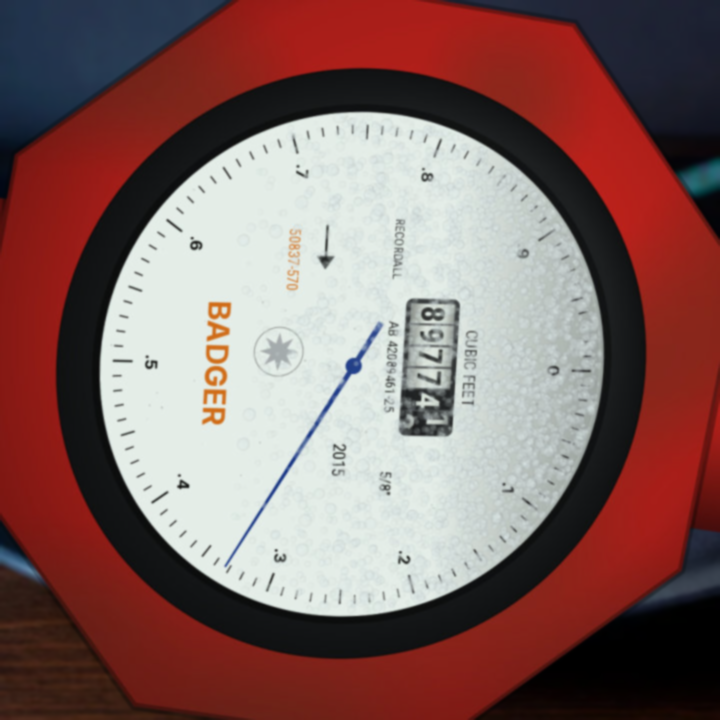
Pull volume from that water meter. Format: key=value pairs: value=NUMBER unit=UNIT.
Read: value=897741.33 unit=ft³
